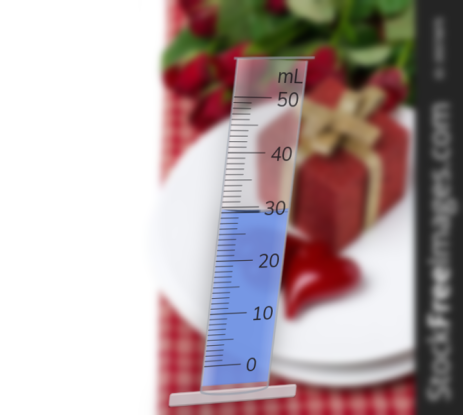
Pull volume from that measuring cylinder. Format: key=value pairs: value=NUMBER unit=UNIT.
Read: value=29 unit=mL
